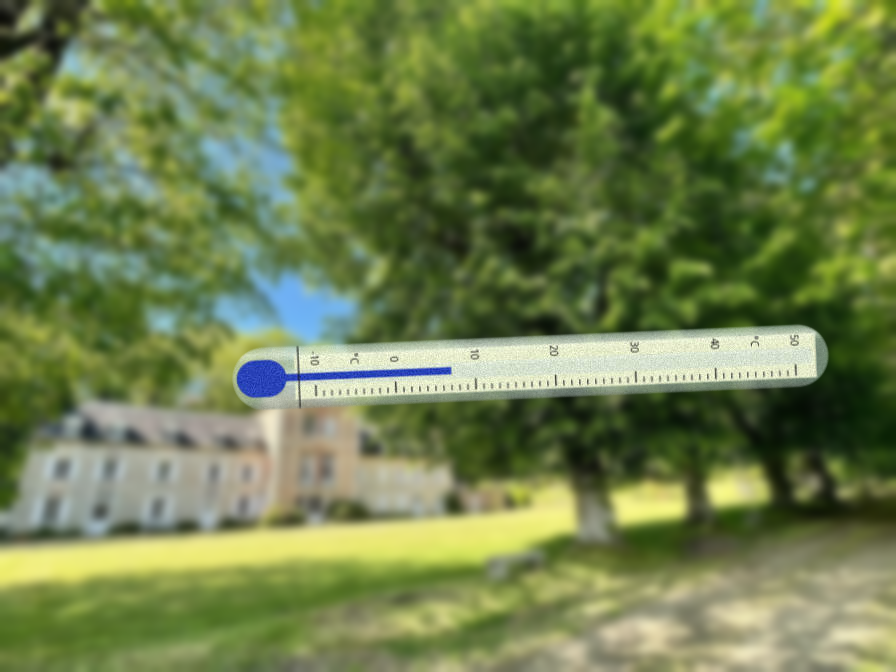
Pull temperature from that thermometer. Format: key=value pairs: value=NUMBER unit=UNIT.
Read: value=7 unit=°C
